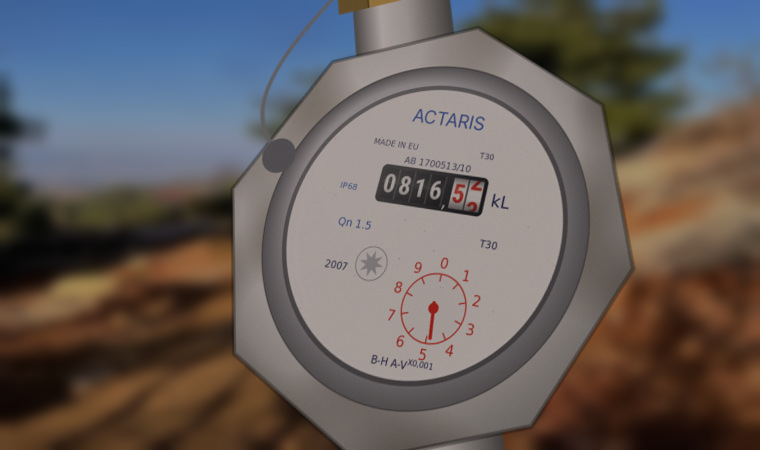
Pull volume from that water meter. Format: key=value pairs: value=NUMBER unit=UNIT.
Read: value=816.524 unit=kL
